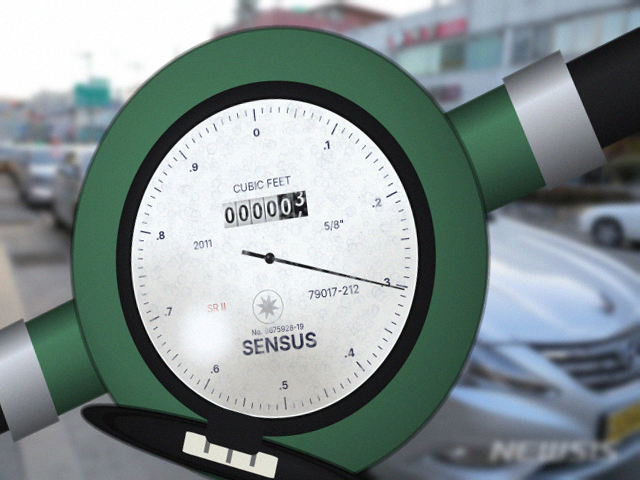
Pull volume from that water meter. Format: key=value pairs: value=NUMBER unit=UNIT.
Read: value=3.30 unit=ft³
